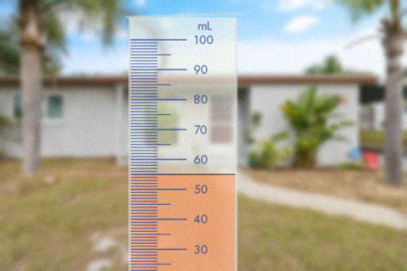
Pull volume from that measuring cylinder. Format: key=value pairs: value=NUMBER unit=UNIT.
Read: value=55 unit=mL
